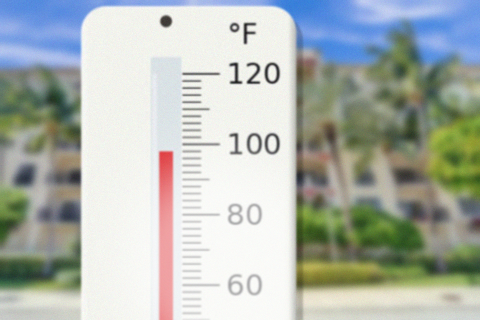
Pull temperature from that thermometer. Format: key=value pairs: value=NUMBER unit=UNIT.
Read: value=98 unit=°F
